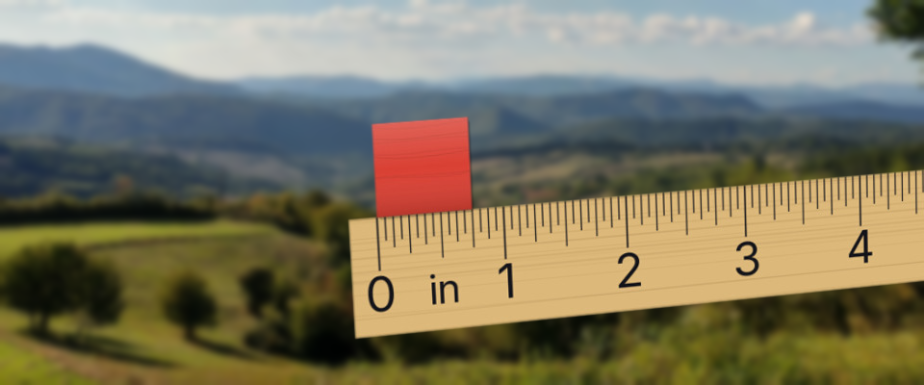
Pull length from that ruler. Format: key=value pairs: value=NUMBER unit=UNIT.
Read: value=0.75 unit=in
